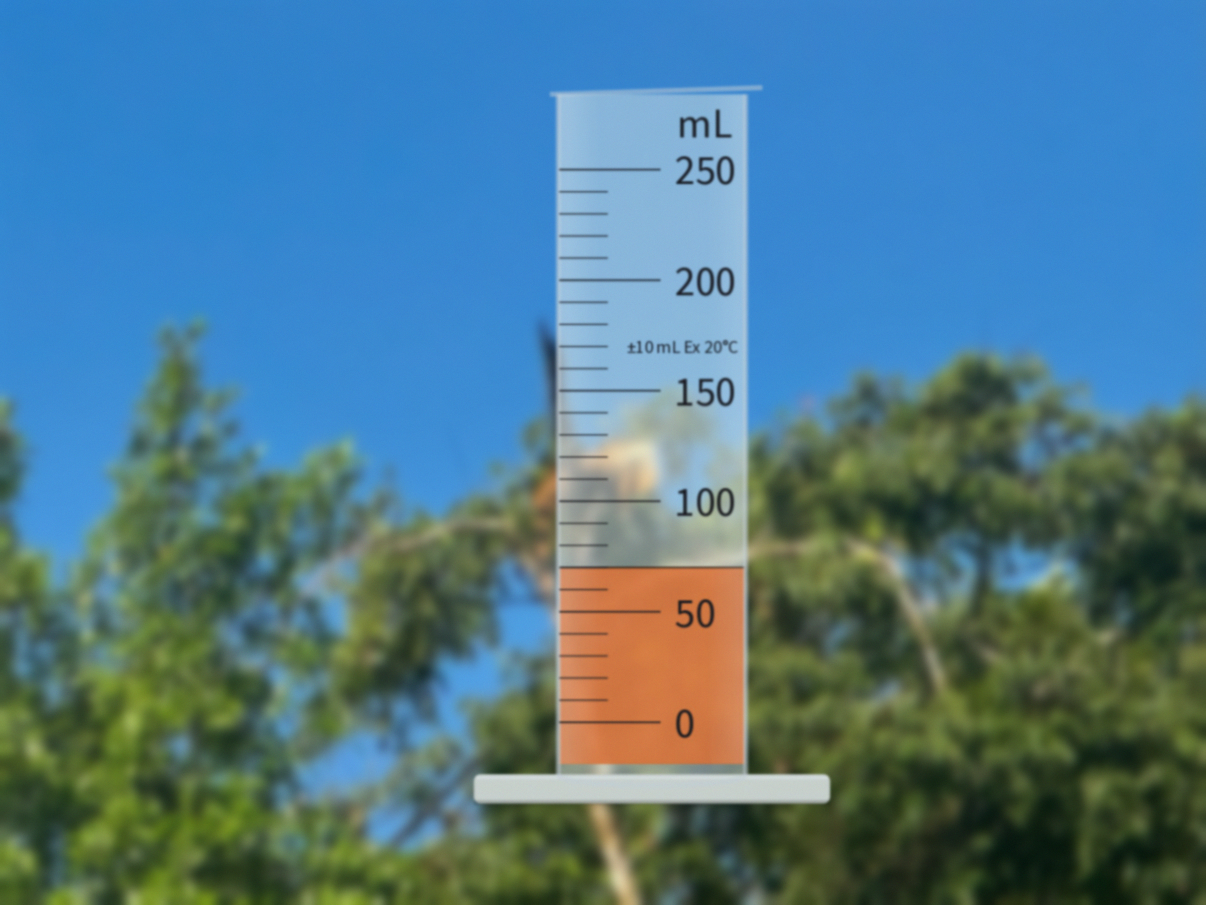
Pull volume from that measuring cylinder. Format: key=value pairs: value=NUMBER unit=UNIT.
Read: value=70 unit=mL
